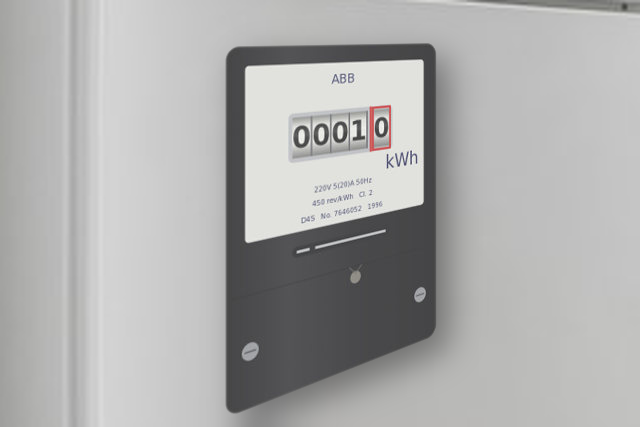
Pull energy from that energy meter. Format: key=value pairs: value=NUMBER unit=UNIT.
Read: value=1.0 unit=kWh
